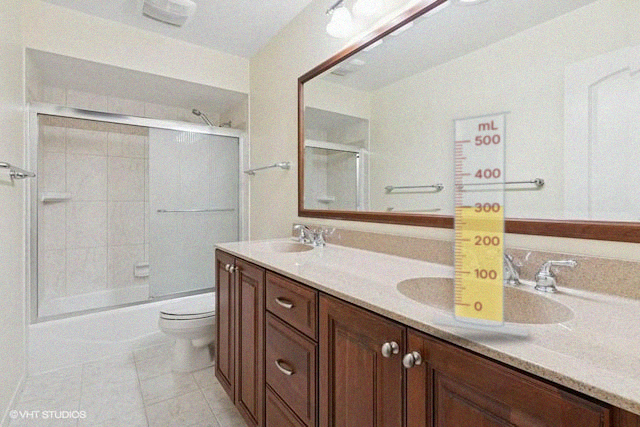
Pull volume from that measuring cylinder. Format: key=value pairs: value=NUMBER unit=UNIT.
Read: value=300 unit=mL
